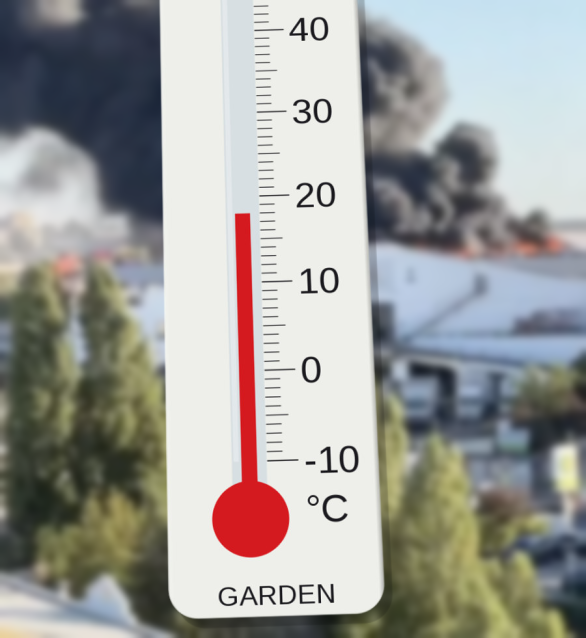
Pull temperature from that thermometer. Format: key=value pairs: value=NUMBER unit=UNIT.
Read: value=18 unit=°C
